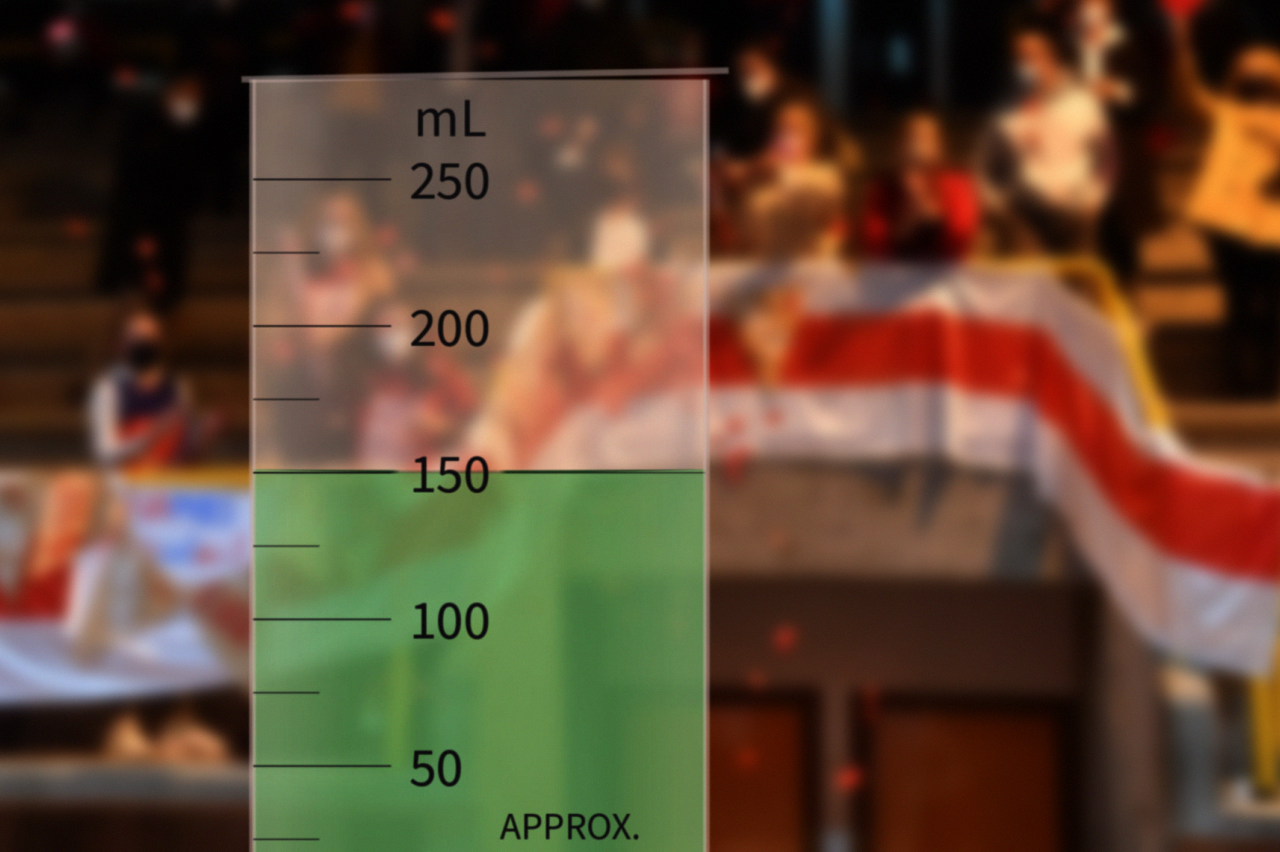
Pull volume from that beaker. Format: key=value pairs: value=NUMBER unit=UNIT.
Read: value=150 unit=mL
